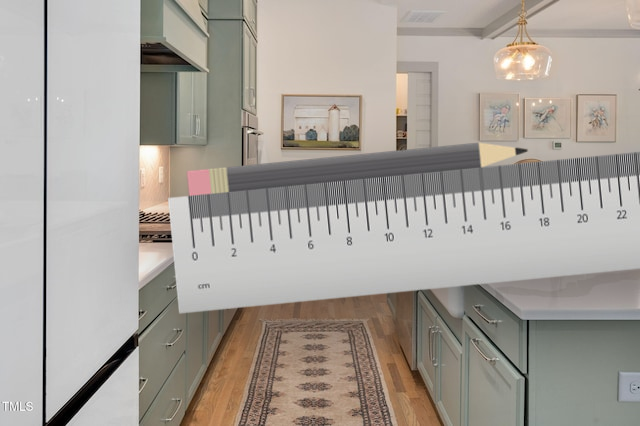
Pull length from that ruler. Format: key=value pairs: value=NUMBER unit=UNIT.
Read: value=17.5 unit=cm
